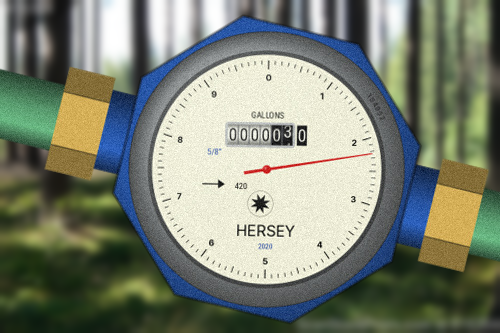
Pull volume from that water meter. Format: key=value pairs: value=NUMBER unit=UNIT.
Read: value=32.2 unit=gal
